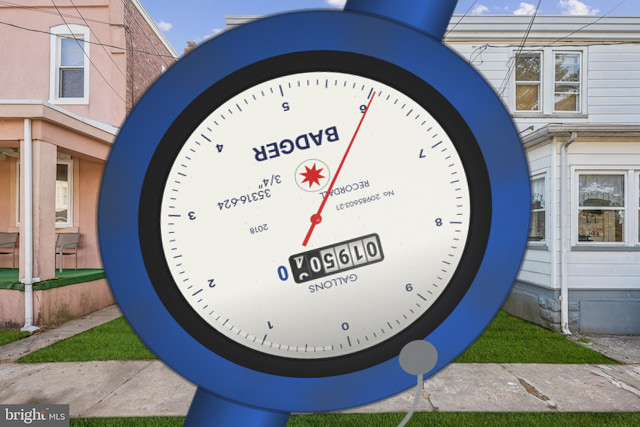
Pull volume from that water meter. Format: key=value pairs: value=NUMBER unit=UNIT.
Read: value=195036.0 unit=gal
